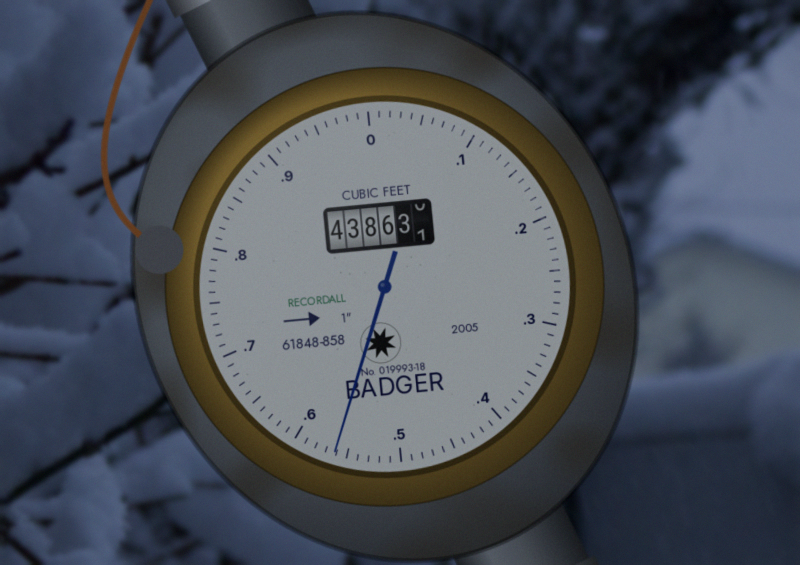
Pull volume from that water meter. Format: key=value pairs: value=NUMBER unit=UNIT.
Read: value=438630.56 unit=ft³
